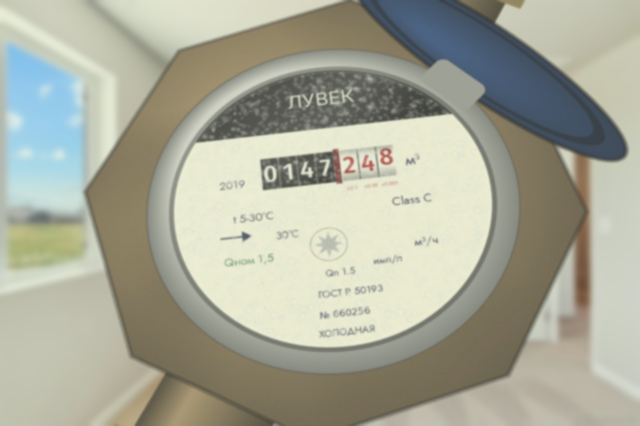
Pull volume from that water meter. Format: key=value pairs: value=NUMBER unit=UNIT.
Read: value=147.248 unit=m³
